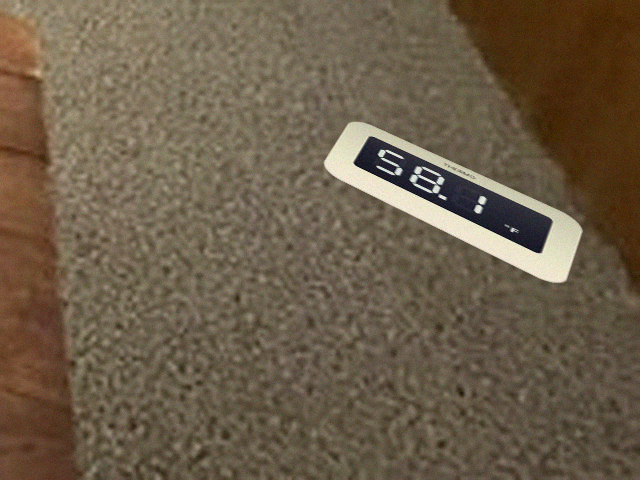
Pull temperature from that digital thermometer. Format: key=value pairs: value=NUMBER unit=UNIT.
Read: value=58.1 unit=°F
